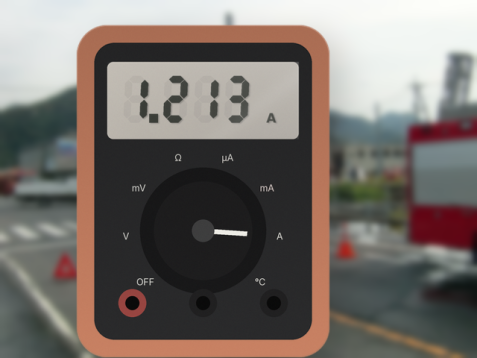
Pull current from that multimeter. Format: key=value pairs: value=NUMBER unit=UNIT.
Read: value=1.213 unit=A
